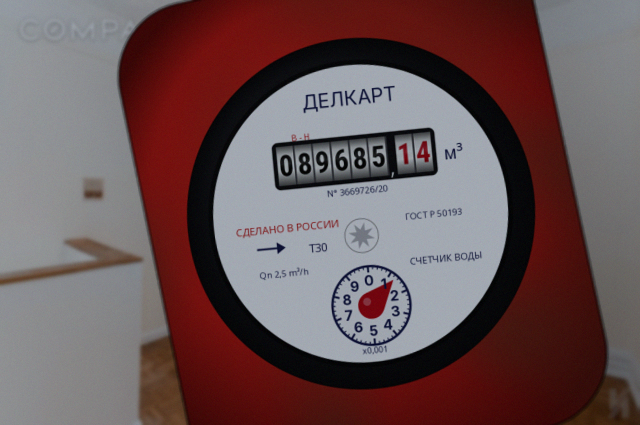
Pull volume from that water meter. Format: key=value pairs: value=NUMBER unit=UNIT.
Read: value=89685.141 unit=m³
